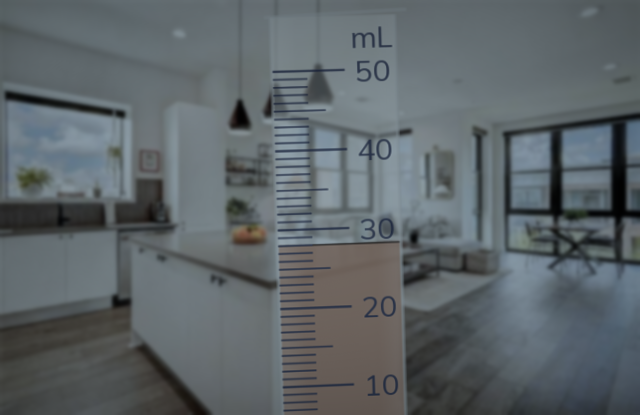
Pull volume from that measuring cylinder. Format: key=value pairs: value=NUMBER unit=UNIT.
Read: value=28 unit=mL
